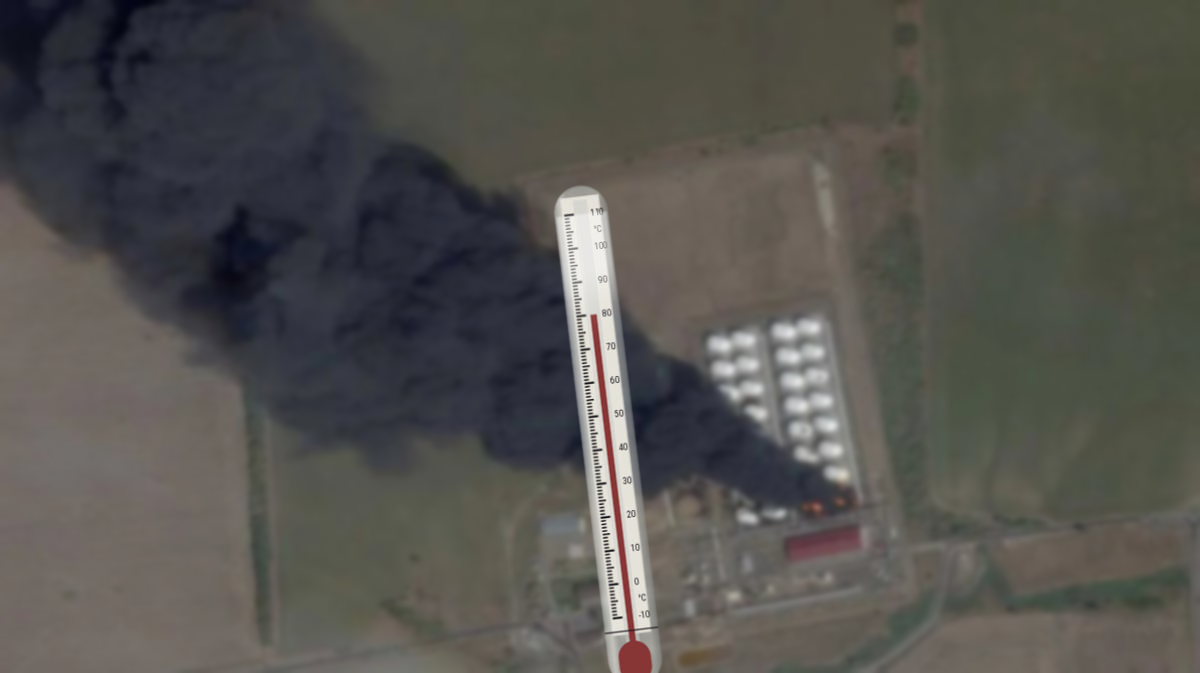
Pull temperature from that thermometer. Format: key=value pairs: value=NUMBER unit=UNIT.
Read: value=80 unit=°C
